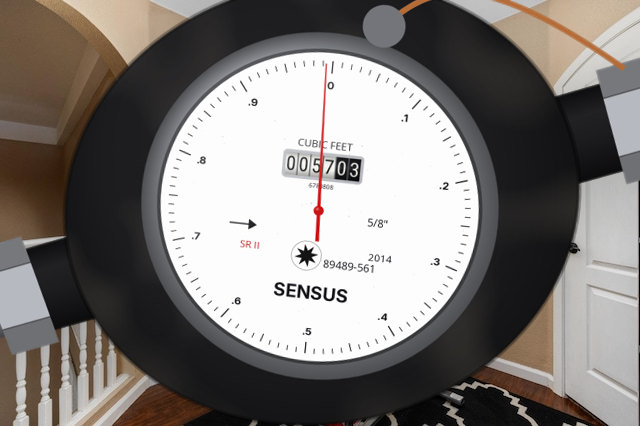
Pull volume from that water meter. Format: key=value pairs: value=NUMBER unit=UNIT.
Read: value=5702.99 unit=ft³
